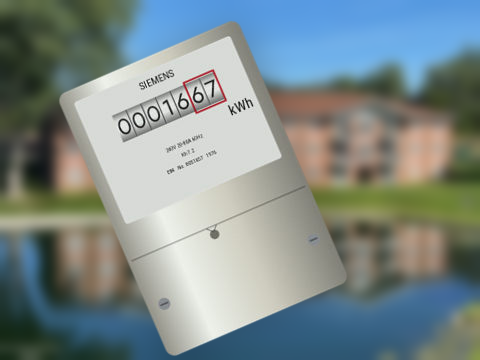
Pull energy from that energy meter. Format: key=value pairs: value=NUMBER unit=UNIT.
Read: value=16.67 unit=kWh
